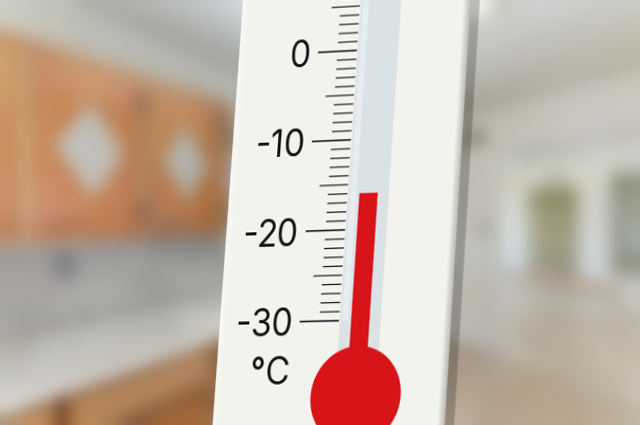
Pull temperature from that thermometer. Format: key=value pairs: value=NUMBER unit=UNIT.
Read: value=-16 unit=°C
